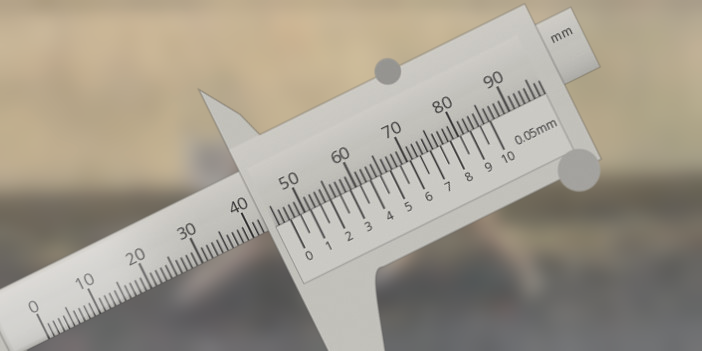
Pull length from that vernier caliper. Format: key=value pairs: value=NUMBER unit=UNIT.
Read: value=47.2 unit=mm
